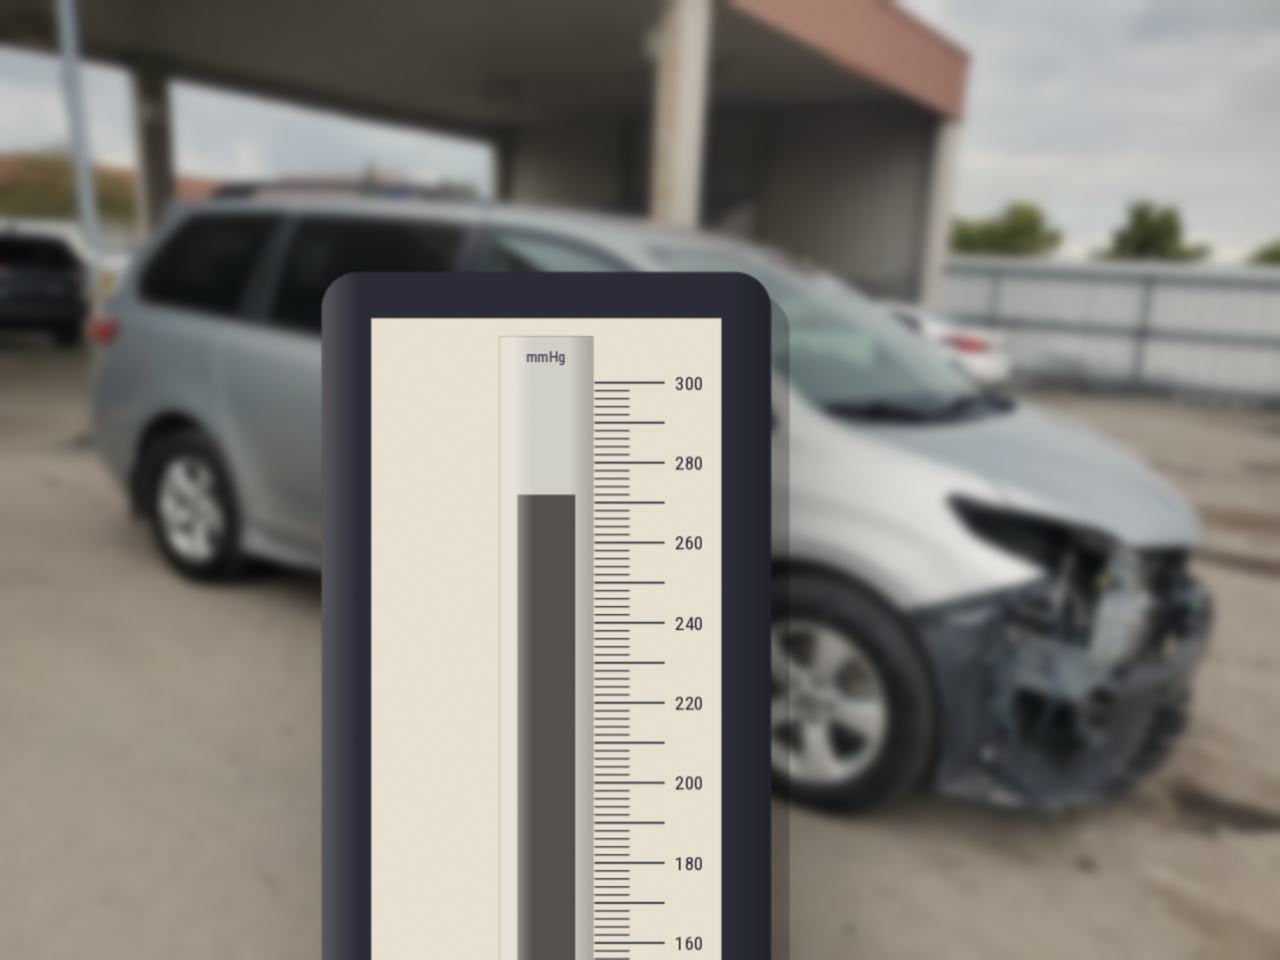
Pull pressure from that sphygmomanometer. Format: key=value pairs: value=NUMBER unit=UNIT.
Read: value=272 unit=mmHg
